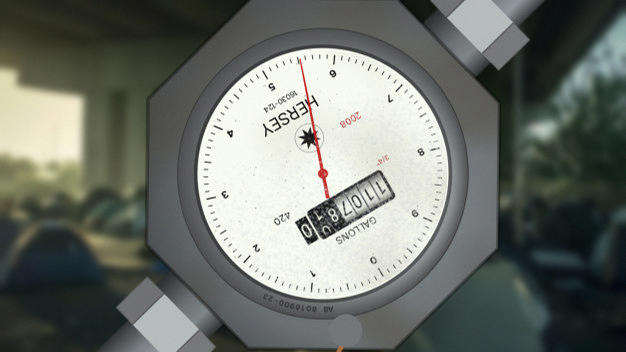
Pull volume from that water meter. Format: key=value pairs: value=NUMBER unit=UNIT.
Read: value=1107805.5 unit=gal
